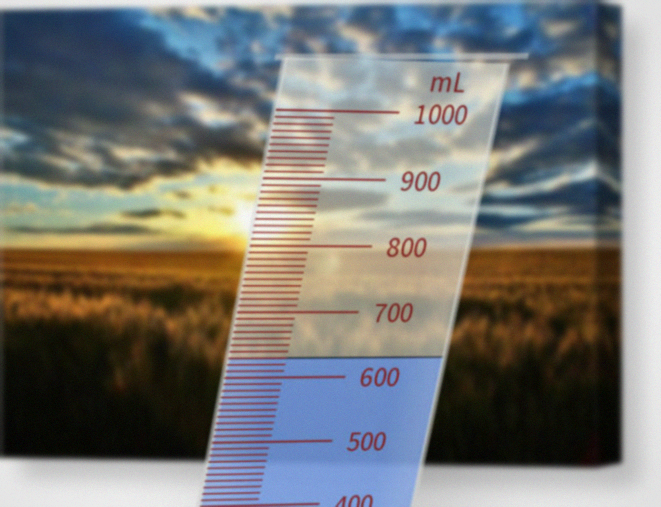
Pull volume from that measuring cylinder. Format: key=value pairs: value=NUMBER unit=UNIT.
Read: value=630 unit=mL
